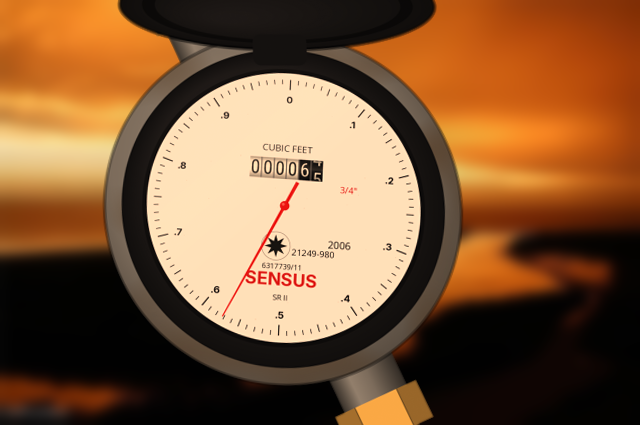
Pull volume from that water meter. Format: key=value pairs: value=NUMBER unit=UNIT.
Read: value=64.57 unit=ft³
